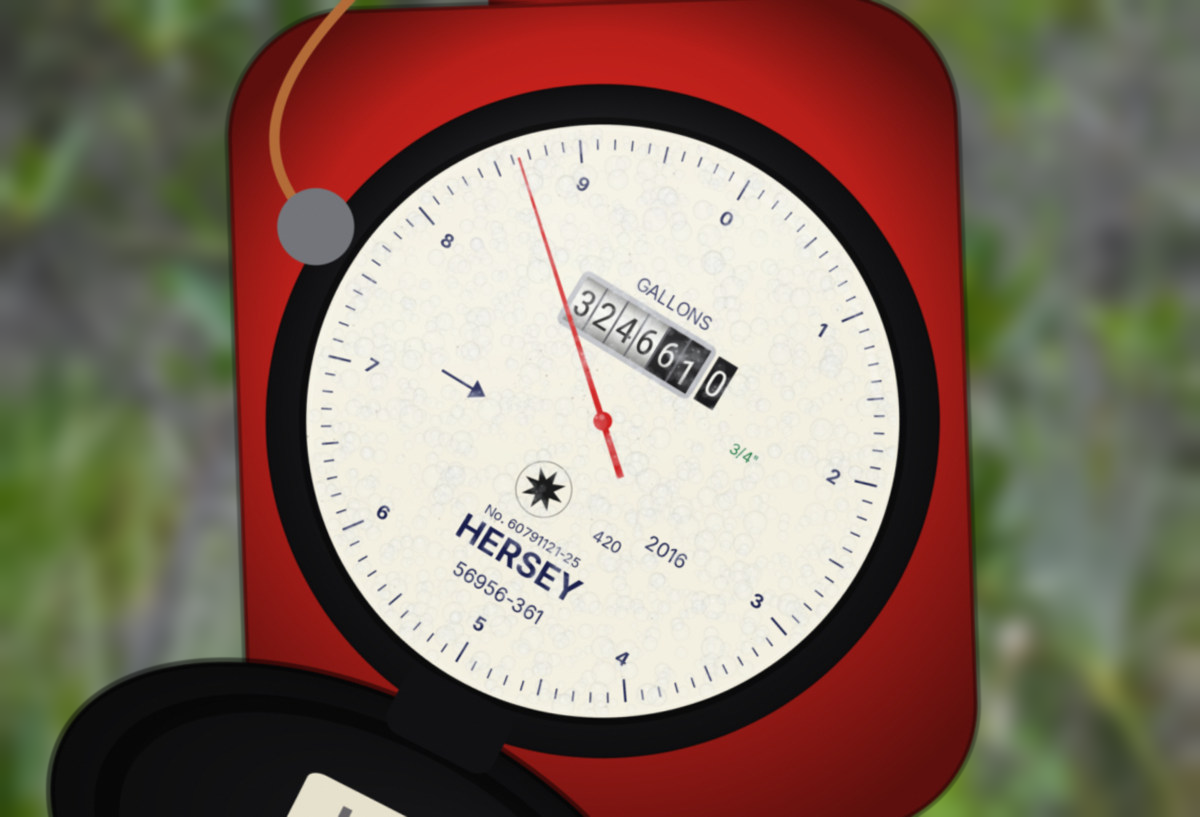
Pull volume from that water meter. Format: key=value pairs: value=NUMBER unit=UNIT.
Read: value=3246608.6 unit=gal
